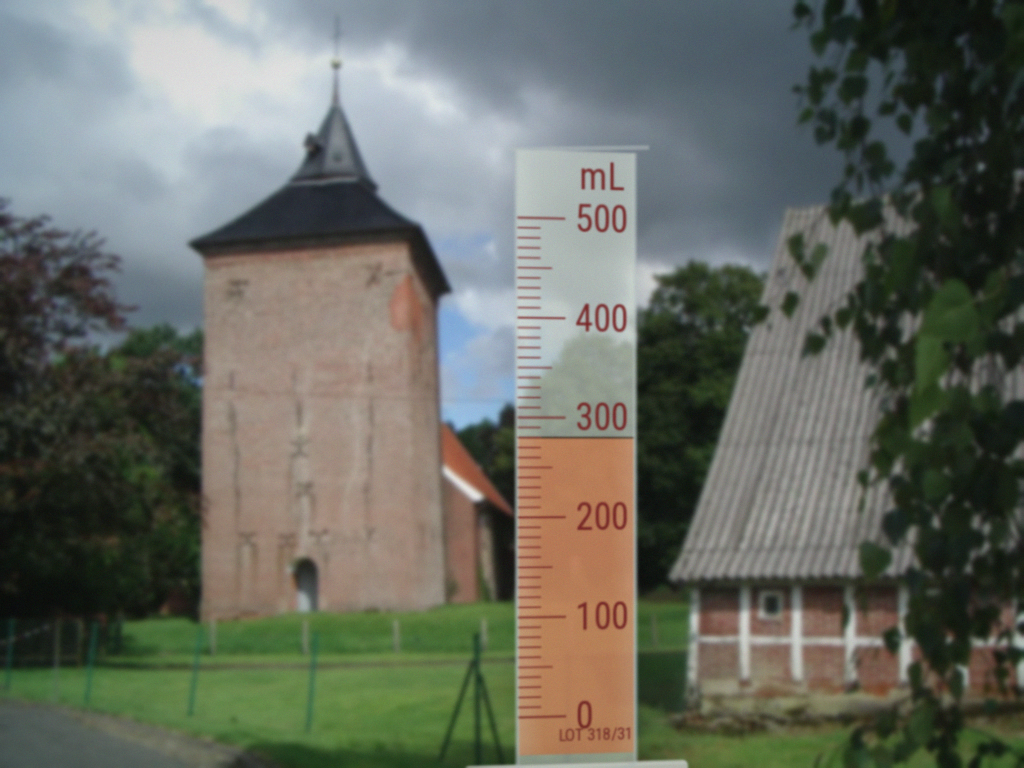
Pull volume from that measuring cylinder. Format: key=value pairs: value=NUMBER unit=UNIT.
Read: value=280 unit=mL
